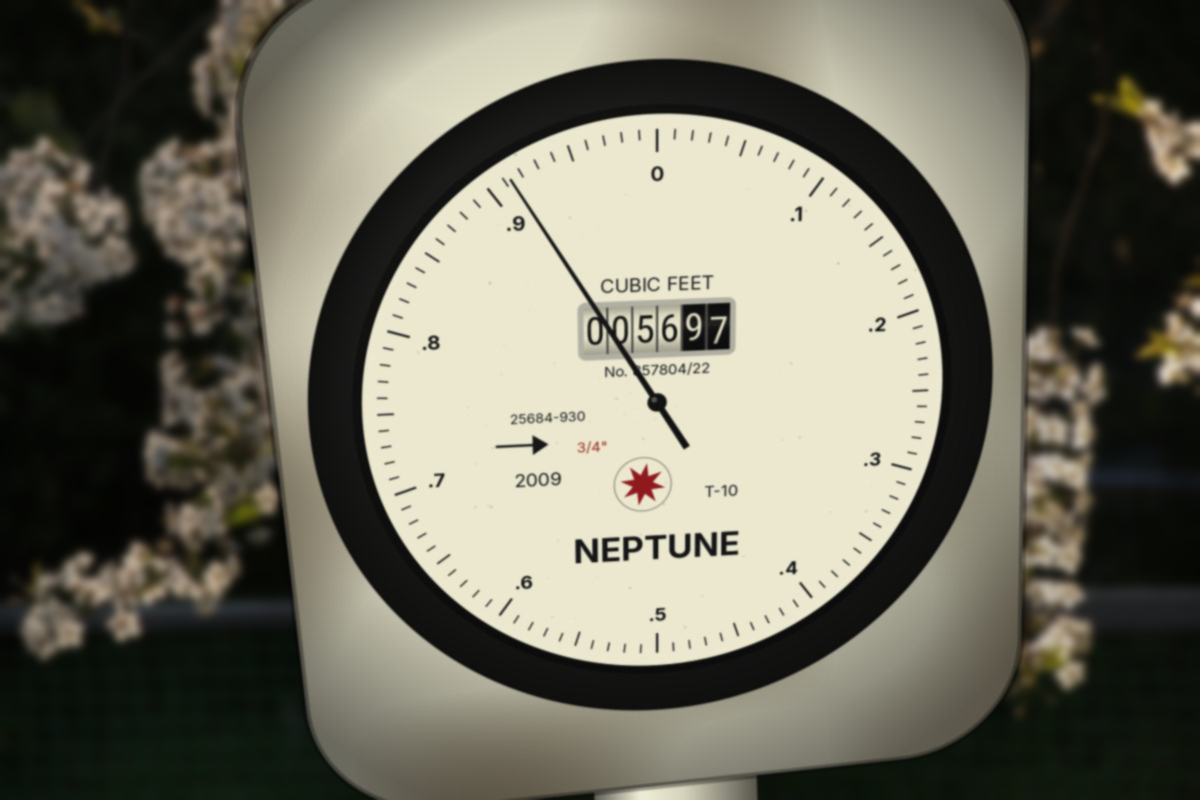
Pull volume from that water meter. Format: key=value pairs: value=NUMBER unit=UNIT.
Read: value=5696.91 unit=ft³
